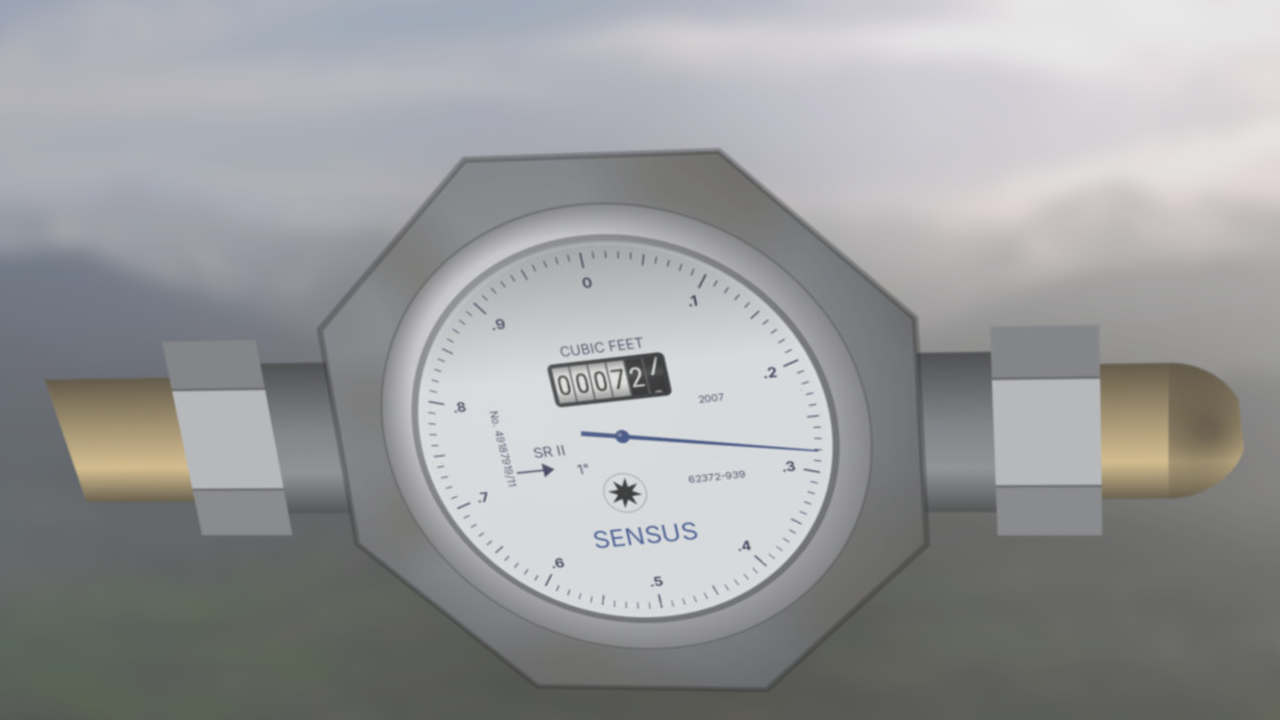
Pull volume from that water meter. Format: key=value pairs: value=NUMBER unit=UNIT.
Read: value=727.28 unit=ft³
